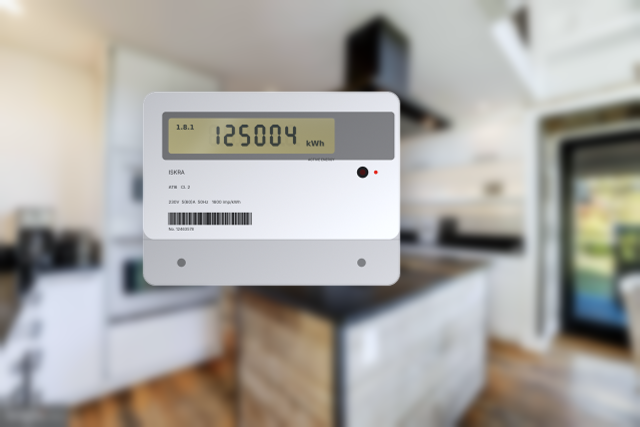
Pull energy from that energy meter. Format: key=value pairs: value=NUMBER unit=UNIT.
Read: value=125004 unit=kWh
